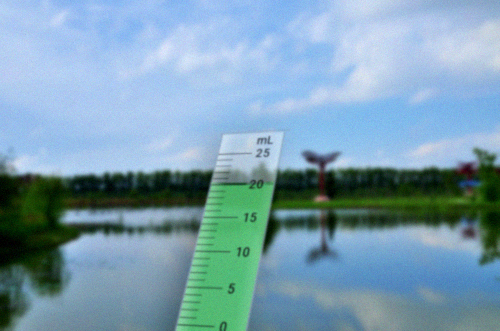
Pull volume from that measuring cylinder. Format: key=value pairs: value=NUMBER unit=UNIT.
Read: value=20 unit=mL
